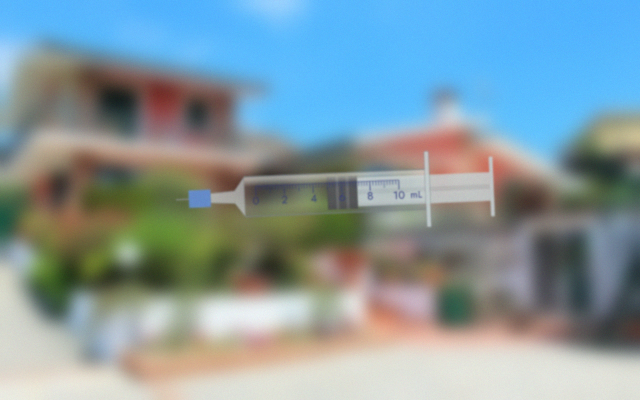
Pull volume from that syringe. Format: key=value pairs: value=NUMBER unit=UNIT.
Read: value=5 unit=mL
